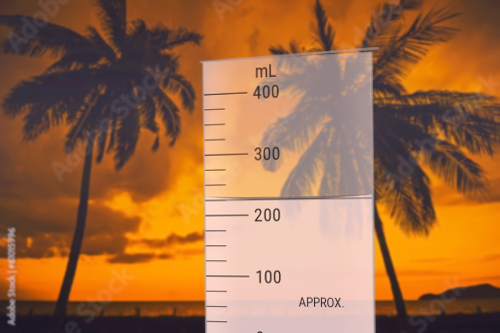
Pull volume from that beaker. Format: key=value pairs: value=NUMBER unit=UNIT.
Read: value=225 unit=mL
